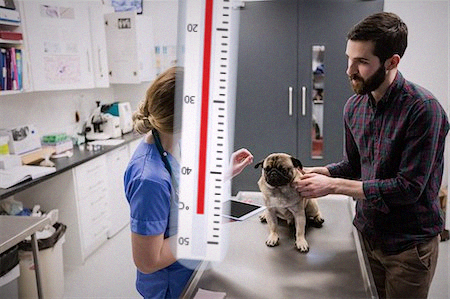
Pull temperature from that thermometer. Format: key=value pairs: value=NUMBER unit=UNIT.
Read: value=46 unit=°C
